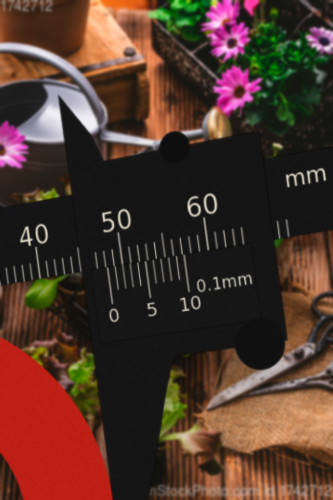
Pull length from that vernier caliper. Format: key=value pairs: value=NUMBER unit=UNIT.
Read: value=48.2 unit=mm
